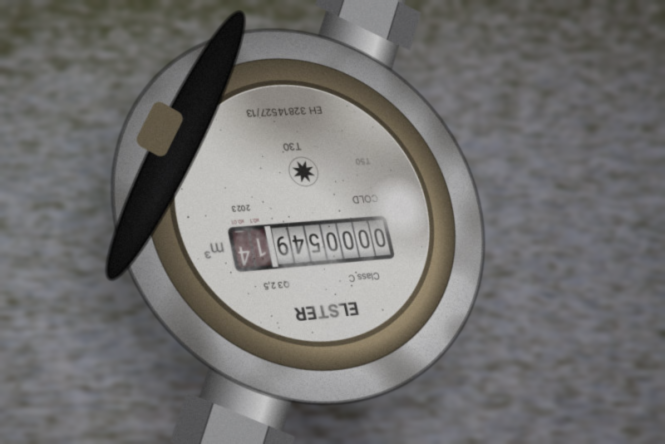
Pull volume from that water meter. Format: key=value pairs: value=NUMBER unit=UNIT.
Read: value=549.14 unit=m³
